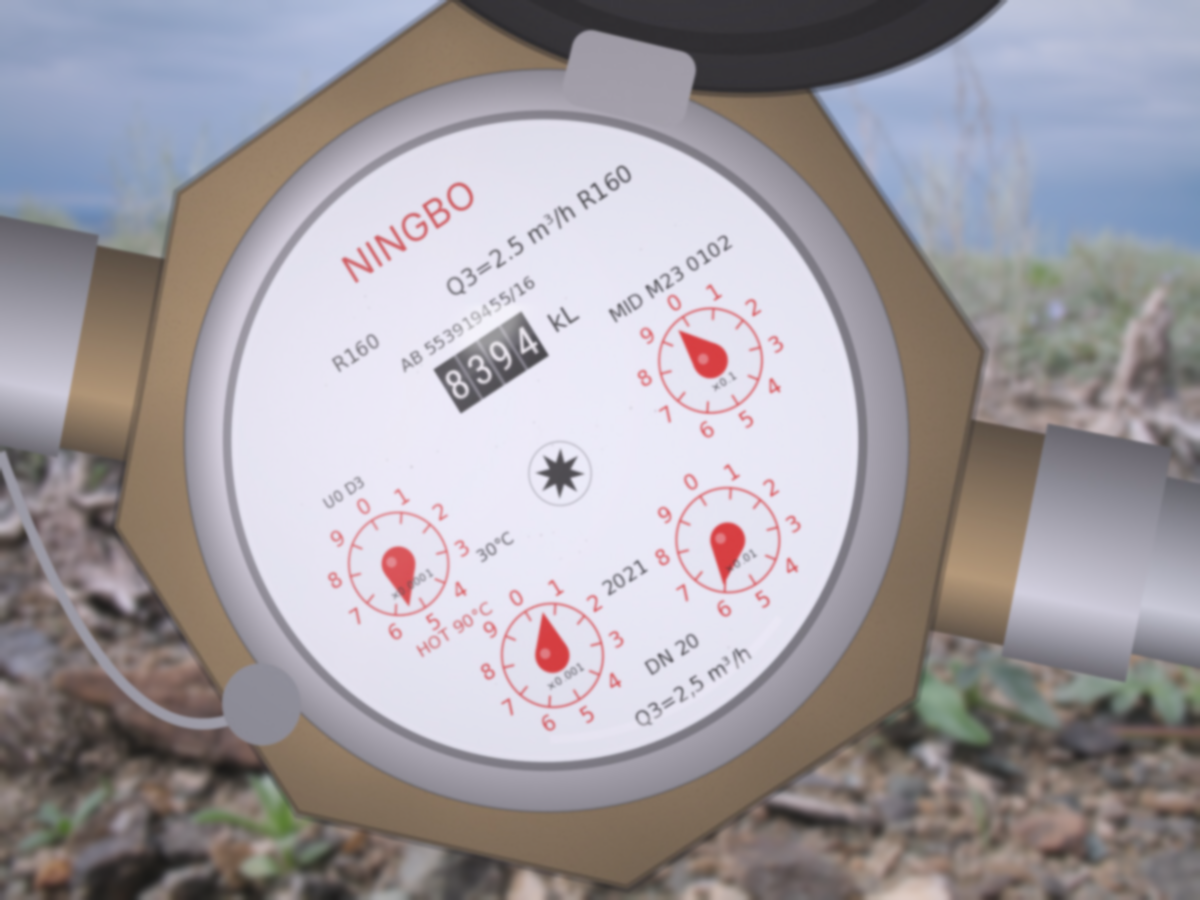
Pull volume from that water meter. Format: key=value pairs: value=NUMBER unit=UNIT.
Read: value=8393.9605 unit=kL
